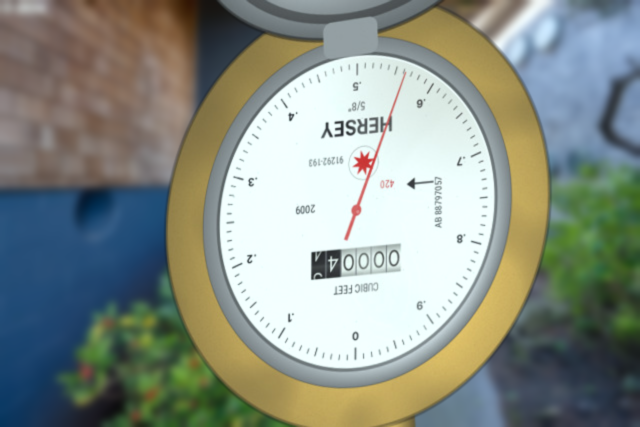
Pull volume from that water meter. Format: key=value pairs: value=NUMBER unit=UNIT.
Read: value=43.56 unit=ft³
